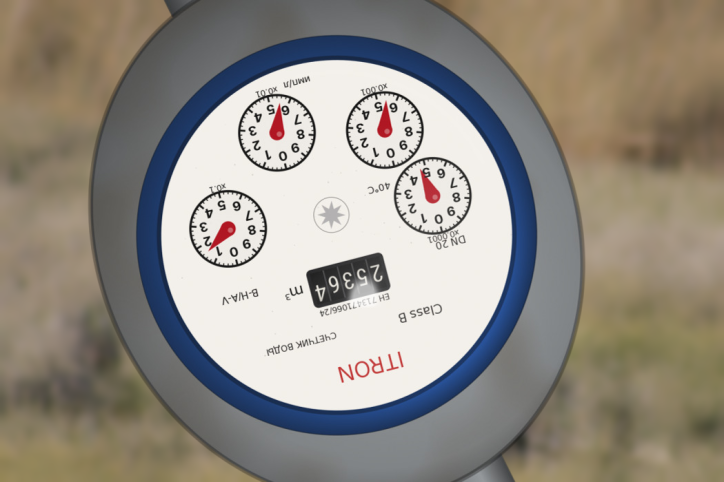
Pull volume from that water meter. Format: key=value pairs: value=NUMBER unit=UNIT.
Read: value=25364.1554 unit=m³
